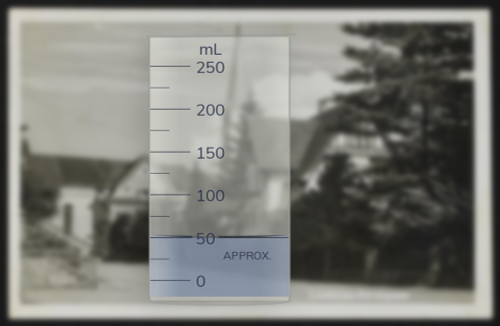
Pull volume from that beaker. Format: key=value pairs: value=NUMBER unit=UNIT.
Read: value=50 unit=mL
